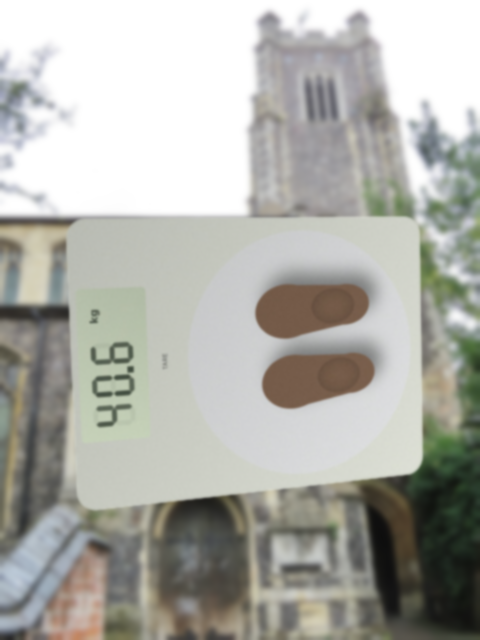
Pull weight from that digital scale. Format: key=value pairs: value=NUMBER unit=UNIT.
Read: value=40.6 unit=kg
